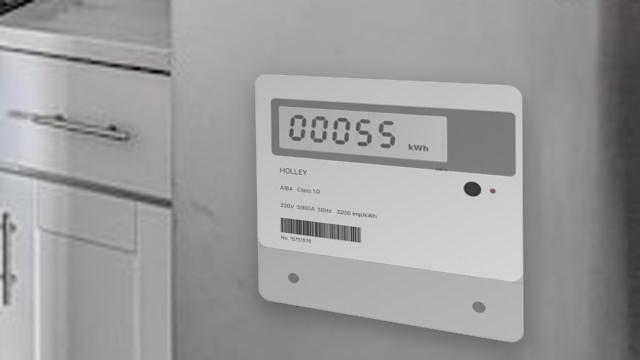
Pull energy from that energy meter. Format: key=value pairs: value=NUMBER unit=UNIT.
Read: value=55 unit=kWh
